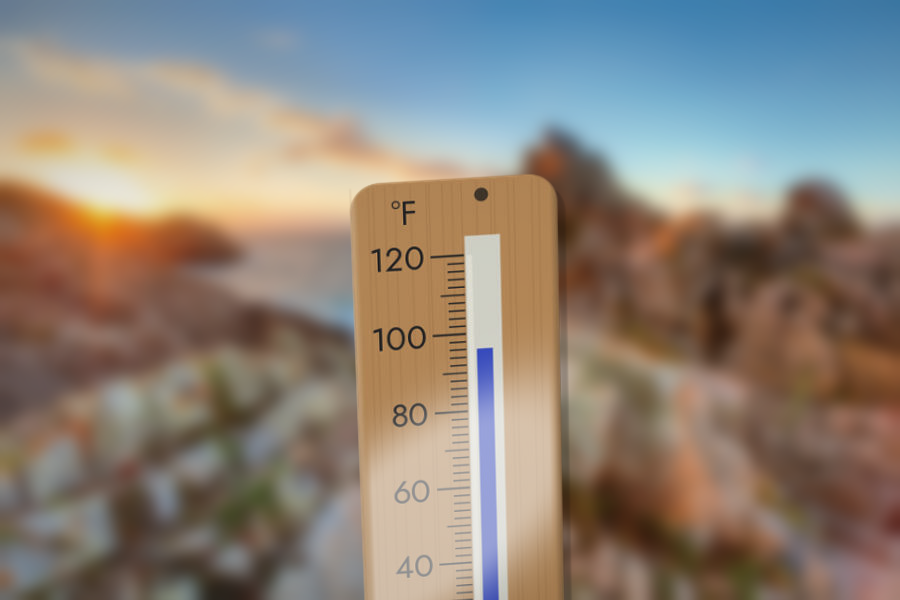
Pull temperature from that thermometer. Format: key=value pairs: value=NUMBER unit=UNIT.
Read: value=96 unit=°F
